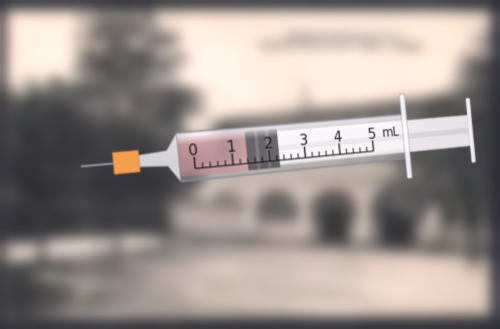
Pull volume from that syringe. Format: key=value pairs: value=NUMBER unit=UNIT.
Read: value=1.4 unit=mL
